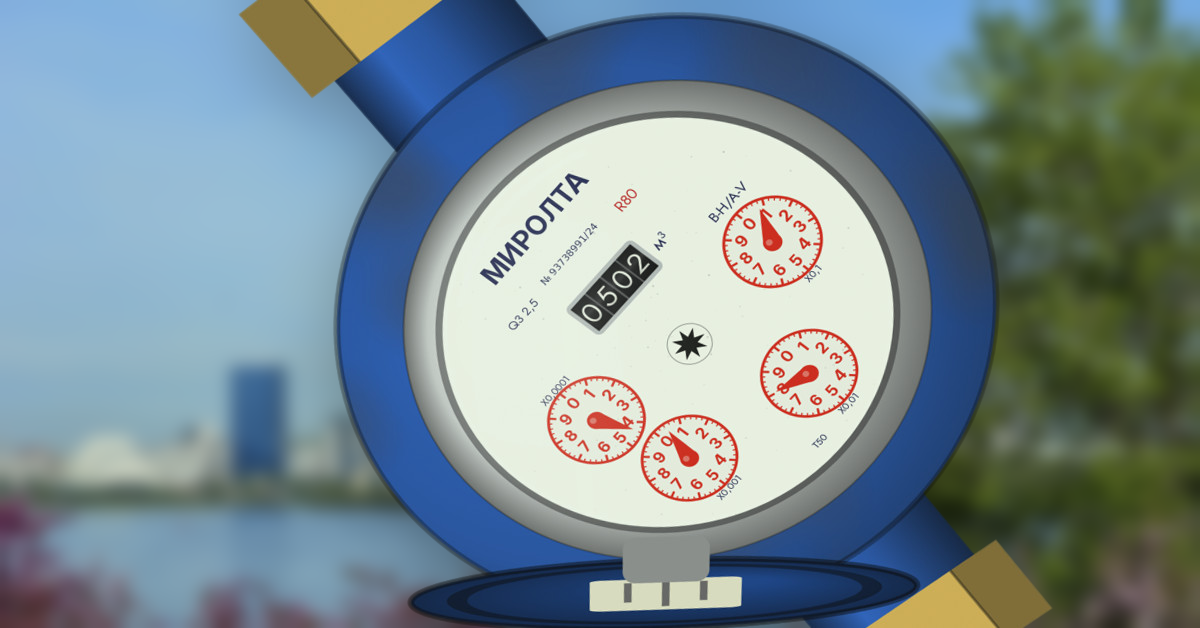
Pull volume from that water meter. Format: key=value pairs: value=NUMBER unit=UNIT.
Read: value=502.0804 unit=m³
